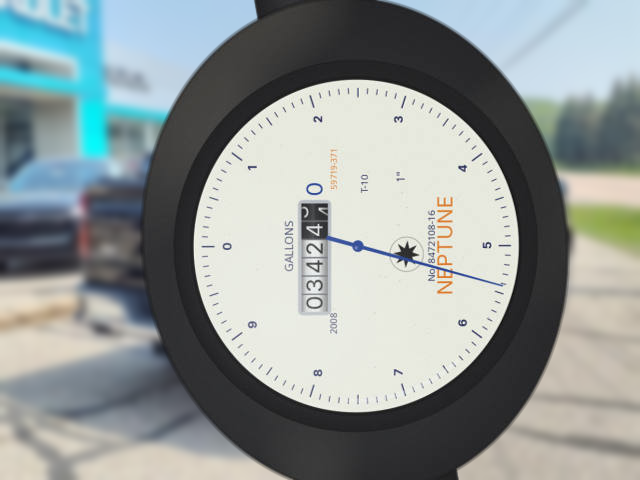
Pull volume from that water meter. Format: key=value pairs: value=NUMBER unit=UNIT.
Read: value=342435.4 unit=gal
